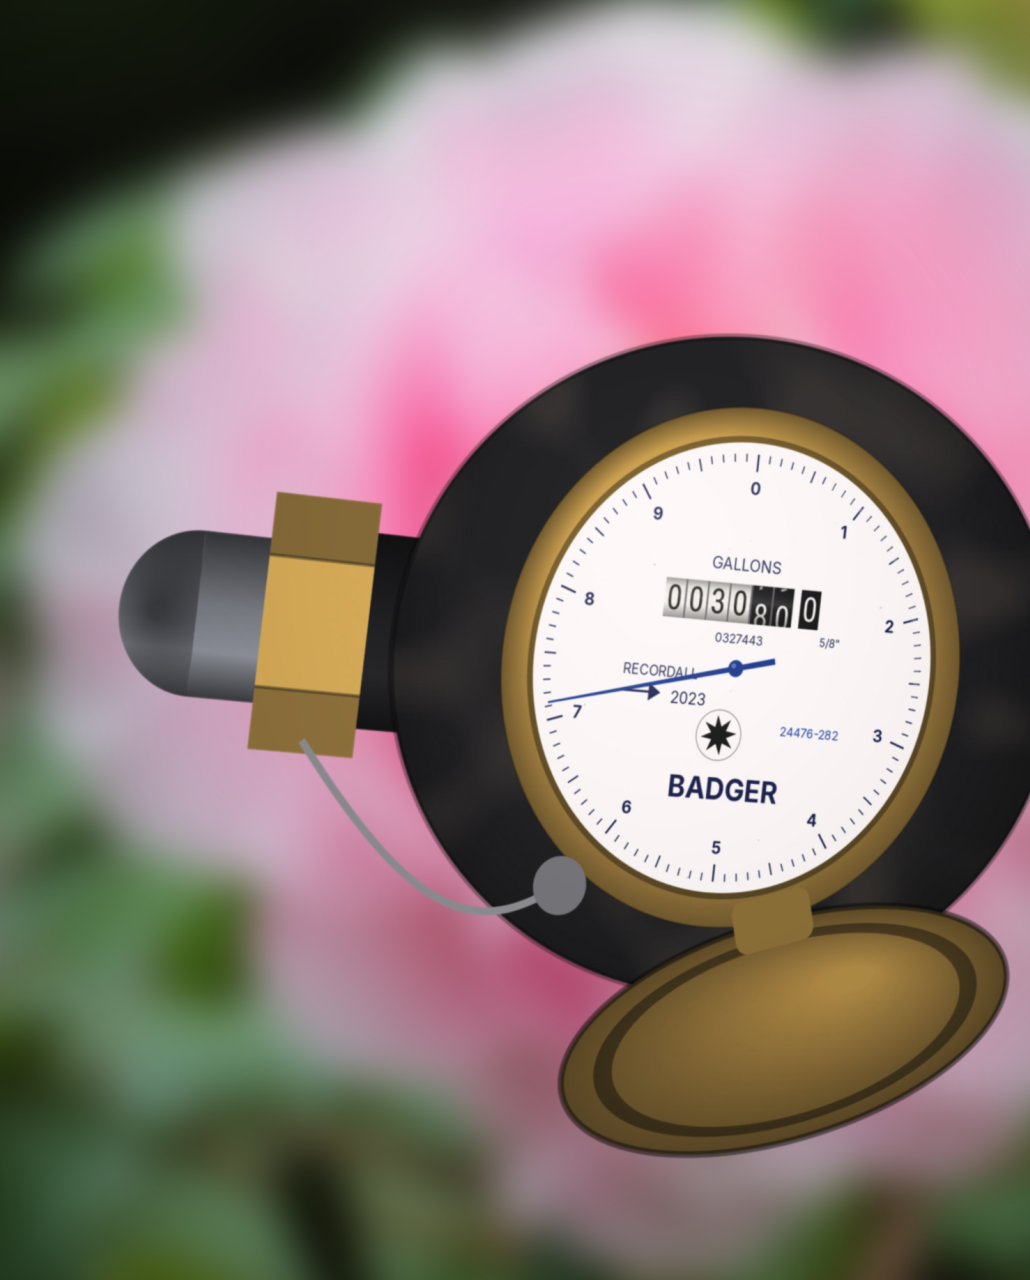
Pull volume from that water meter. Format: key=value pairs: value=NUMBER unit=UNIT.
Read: value=30797.1 unit=gal
